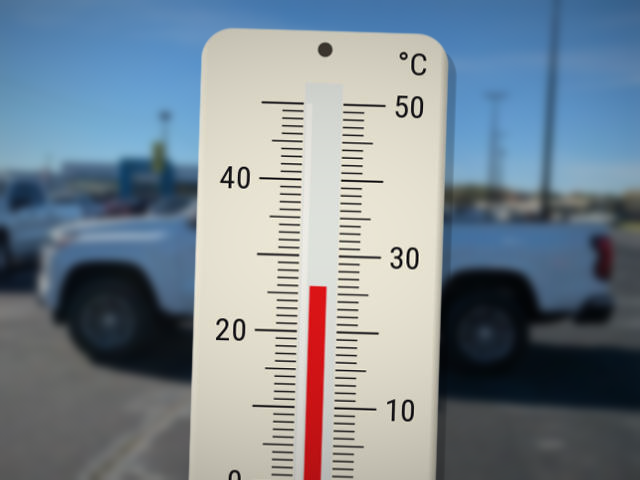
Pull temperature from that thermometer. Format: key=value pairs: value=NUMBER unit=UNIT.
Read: value=26 unit=°C
